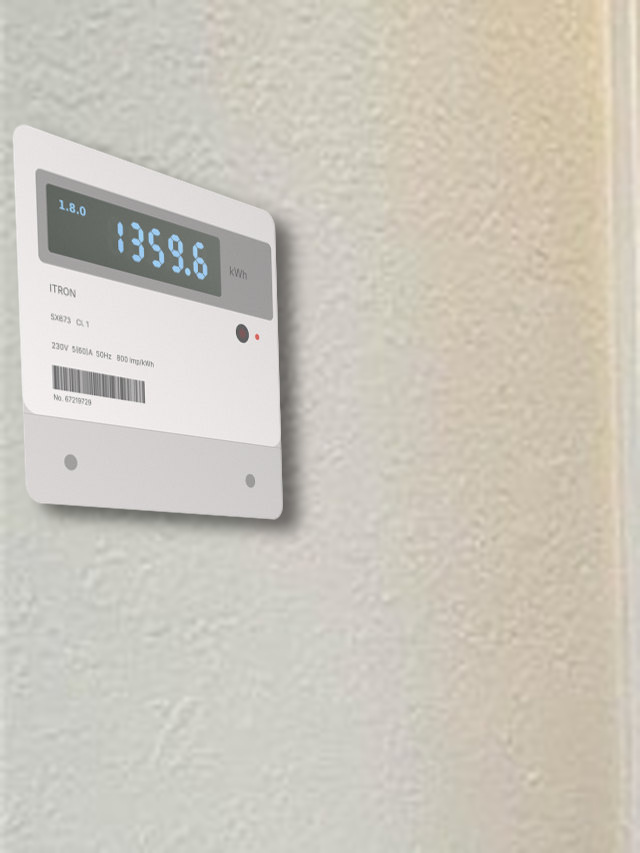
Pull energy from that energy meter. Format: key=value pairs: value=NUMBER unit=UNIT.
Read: value=1359.6 unit=kWh
